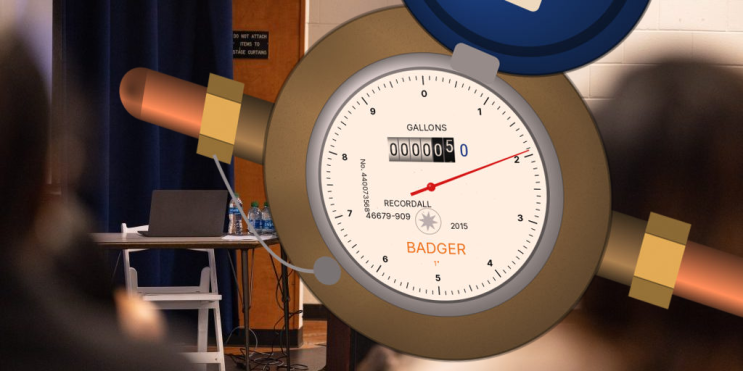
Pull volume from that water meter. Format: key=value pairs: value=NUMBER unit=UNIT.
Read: value=51.9 unit=gal
